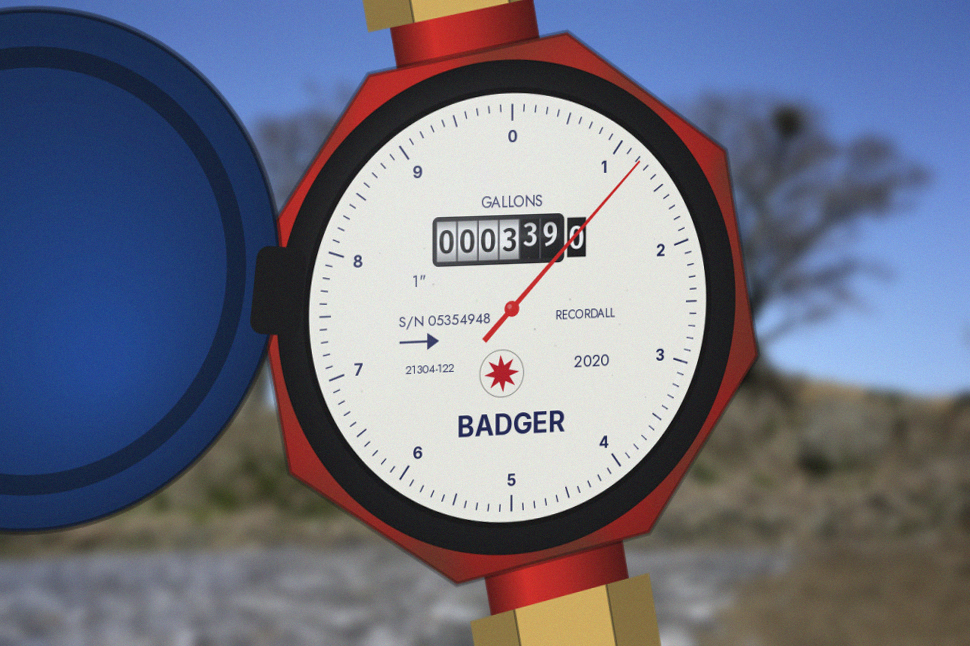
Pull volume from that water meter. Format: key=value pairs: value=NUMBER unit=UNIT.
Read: value=3391.2 unit=gal
